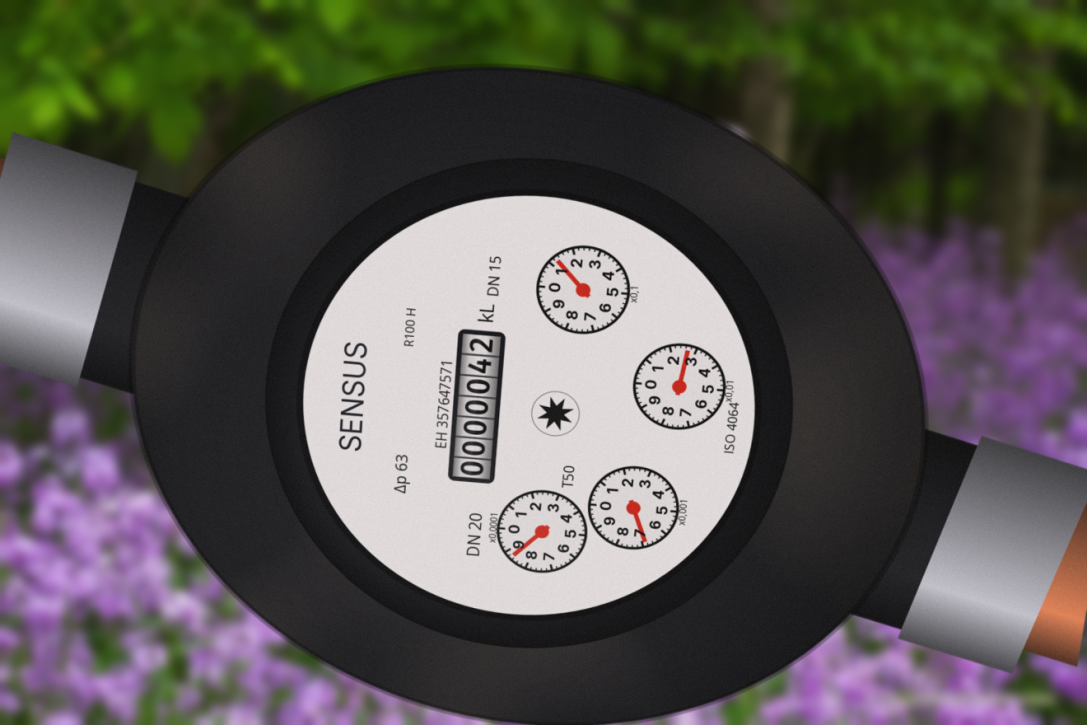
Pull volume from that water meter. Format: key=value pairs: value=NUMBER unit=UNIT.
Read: value=42.1268 unit=kL
